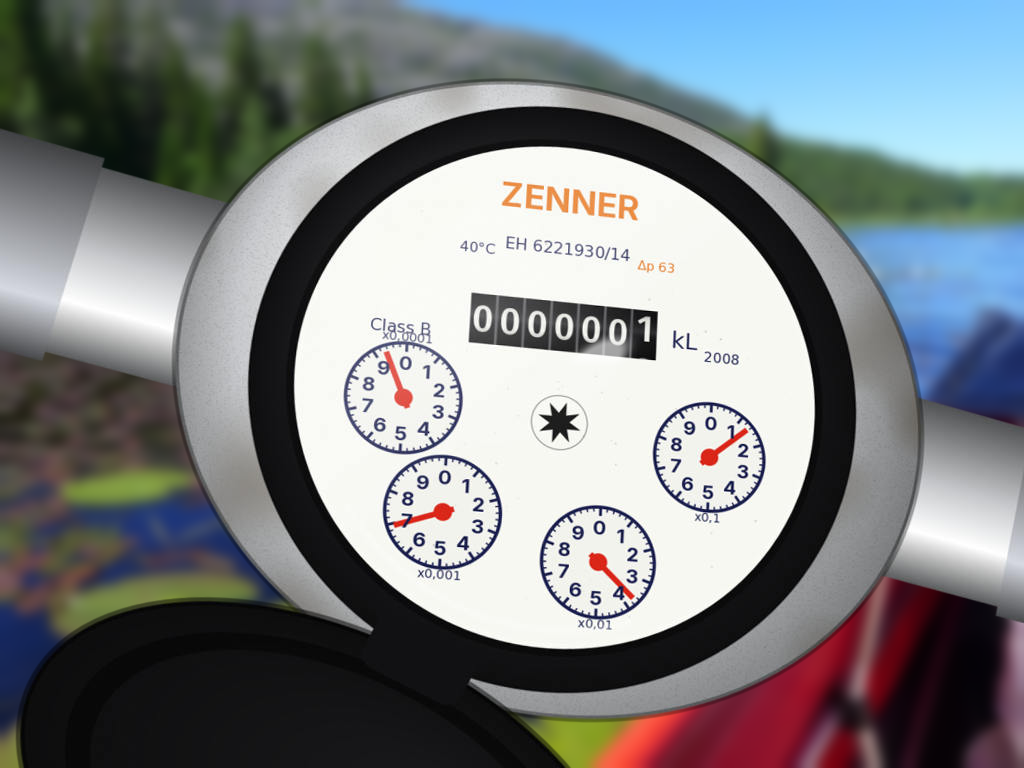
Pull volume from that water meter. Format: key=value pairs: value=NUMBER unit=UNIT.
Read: value=1.1369 unit=kL
